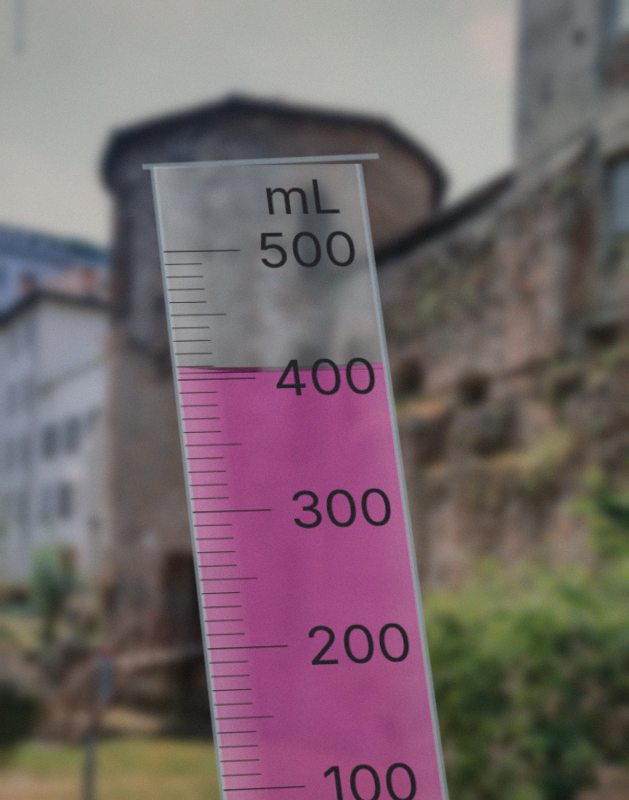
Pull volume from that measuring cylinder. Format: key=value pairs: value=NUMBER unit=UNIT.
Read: value=405 unit=mL
